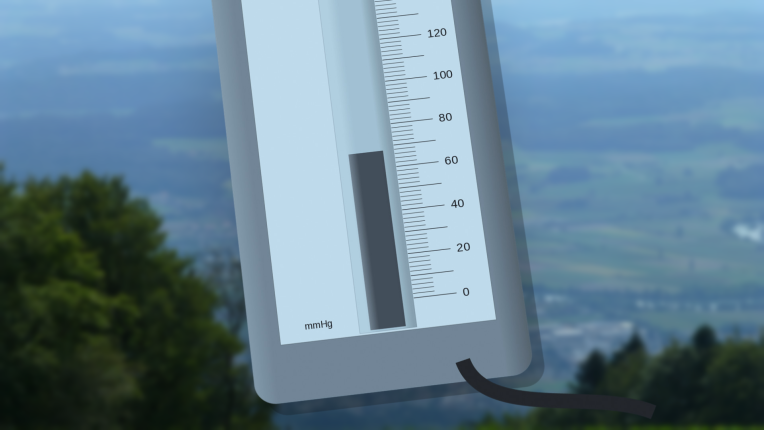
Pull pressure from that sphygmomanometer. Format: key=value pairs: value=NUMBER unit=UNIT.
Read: value=68 unit=mmHg
